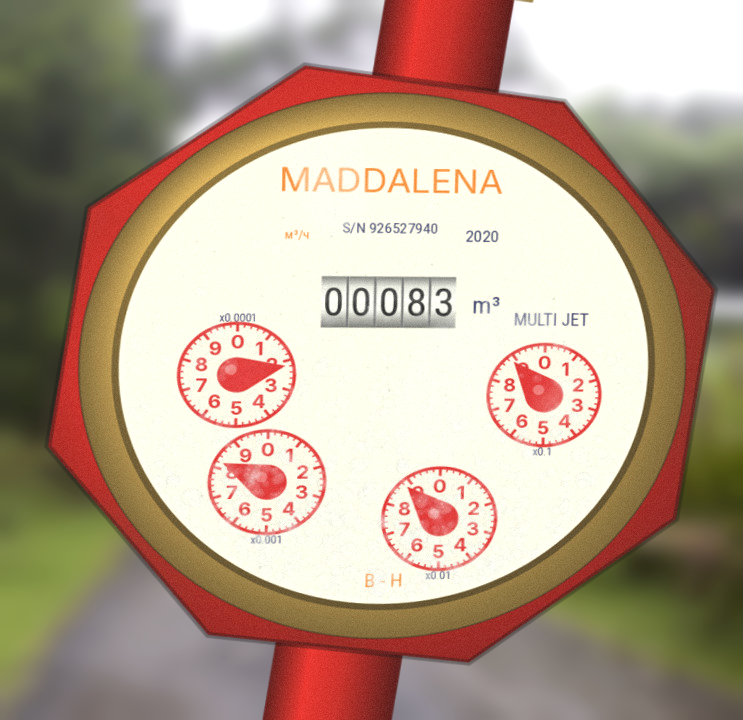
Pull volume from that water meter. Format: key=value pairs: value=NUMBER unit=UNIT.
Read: value=83.8882 unit=m³
